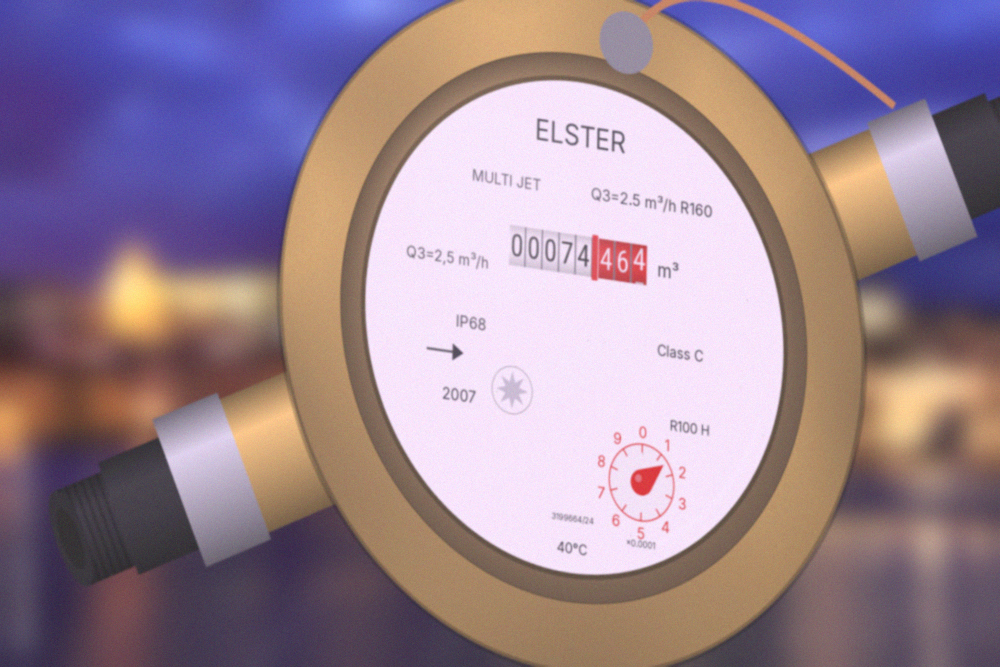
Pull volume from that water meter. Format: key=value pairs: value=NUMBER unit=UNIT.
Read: value=74.4641 unit=m³
